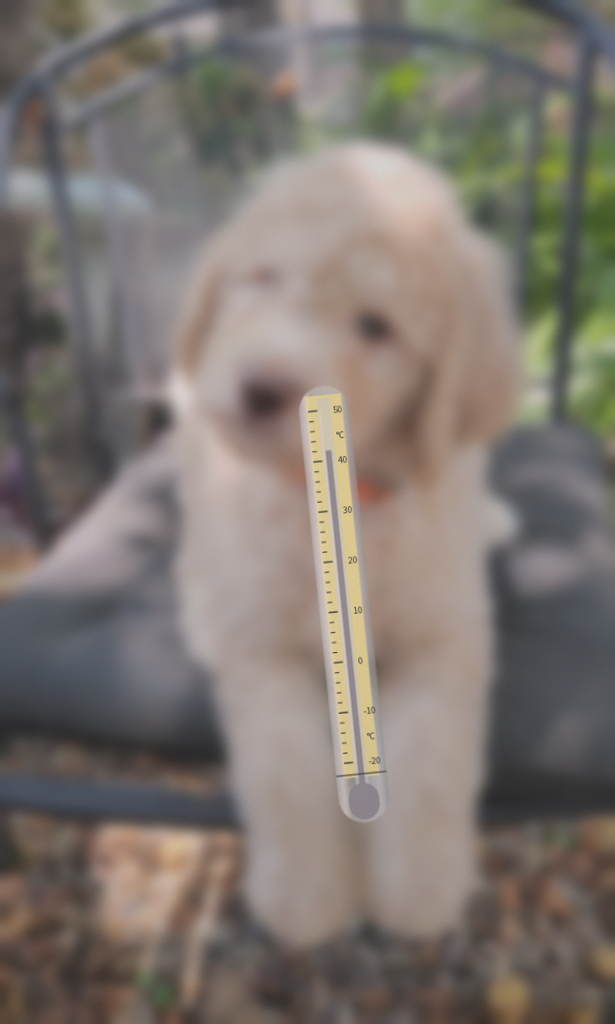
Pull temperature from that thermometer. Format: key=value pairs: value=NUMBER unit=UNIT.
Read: value=42 unit=°C
